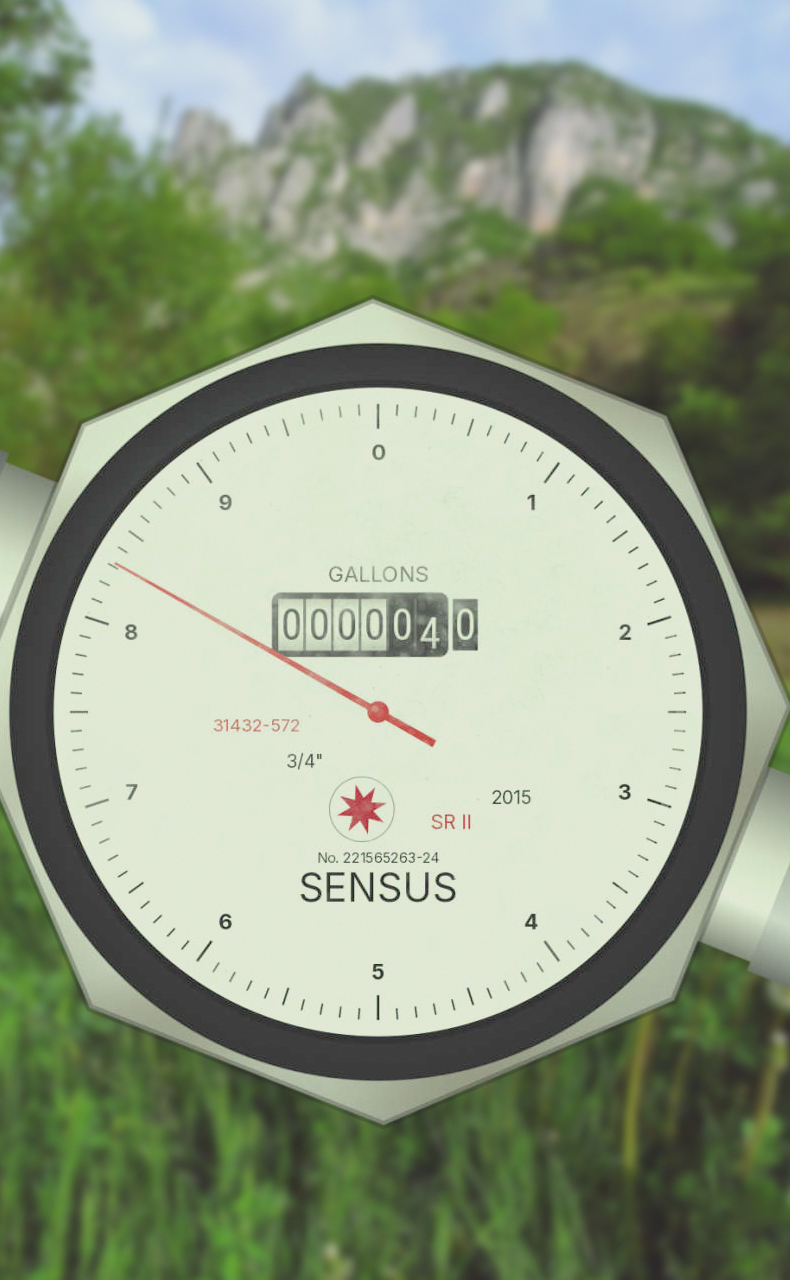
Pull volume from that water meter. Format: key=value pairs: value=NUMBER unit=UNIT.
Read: value=38.3 unit=gal
